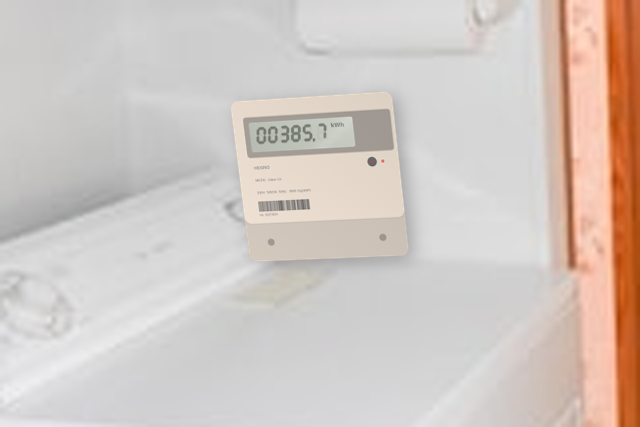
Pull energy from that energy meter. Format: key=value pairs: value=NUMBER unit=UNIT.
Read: value=385.7 unit=kWh
